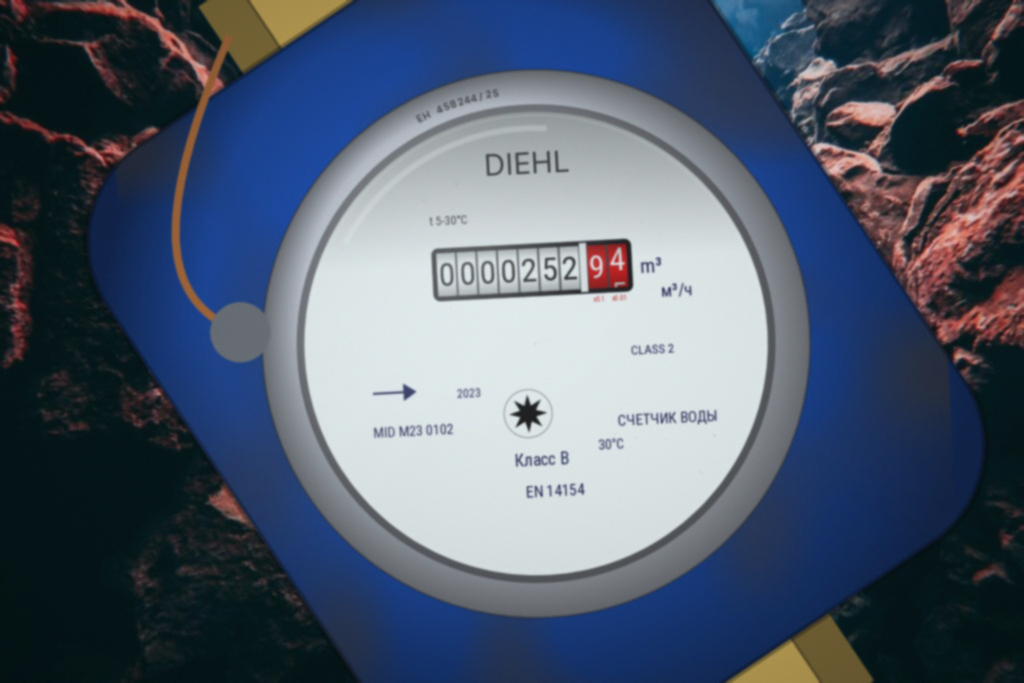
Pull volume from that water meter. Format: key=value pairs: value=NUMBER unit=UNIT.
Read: value=252.94 unit=m³
